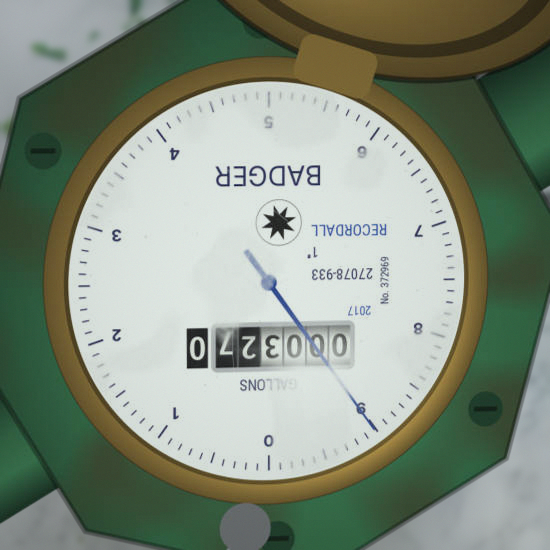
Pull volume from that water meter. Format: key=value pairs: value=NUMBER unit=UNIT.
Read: value=3269.0 unit=gal
